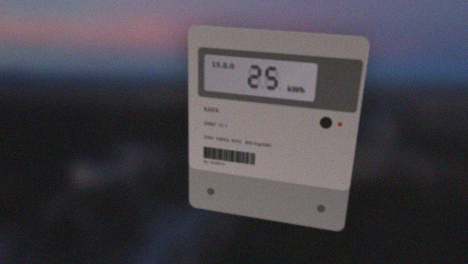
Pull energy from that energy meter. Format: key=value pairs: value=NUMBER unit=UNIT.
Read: value=25 unit=kWh
